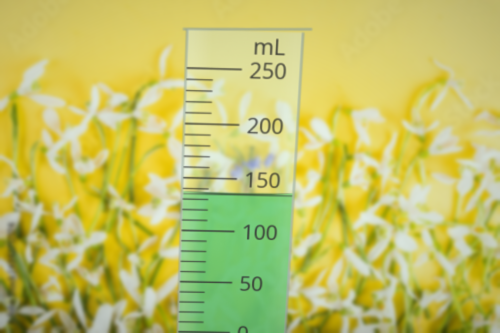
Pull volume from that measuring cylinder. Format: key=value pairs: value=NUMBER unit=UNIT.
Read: value=135 unit=mL
